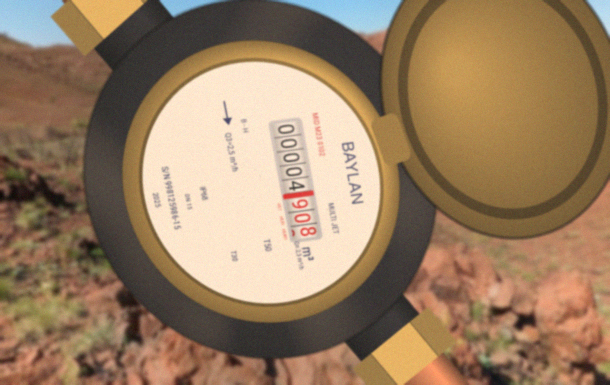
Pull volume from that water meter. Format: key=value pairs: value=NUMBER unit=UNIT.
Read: value=4.908 unit=m³
